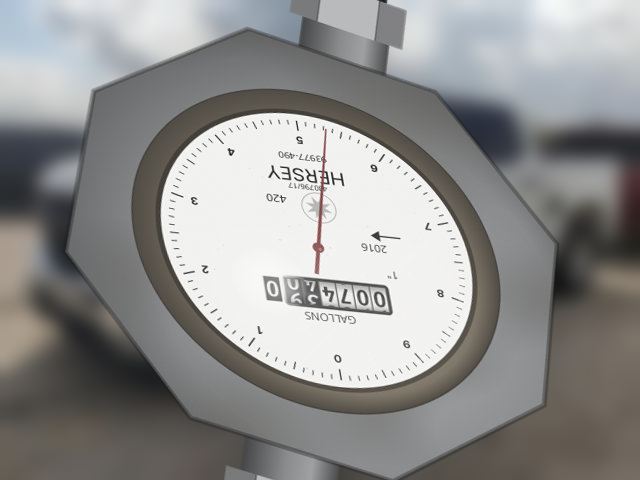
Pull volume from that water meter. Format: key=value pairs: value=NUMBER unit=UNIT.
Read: value=74395.3 unit=gal
